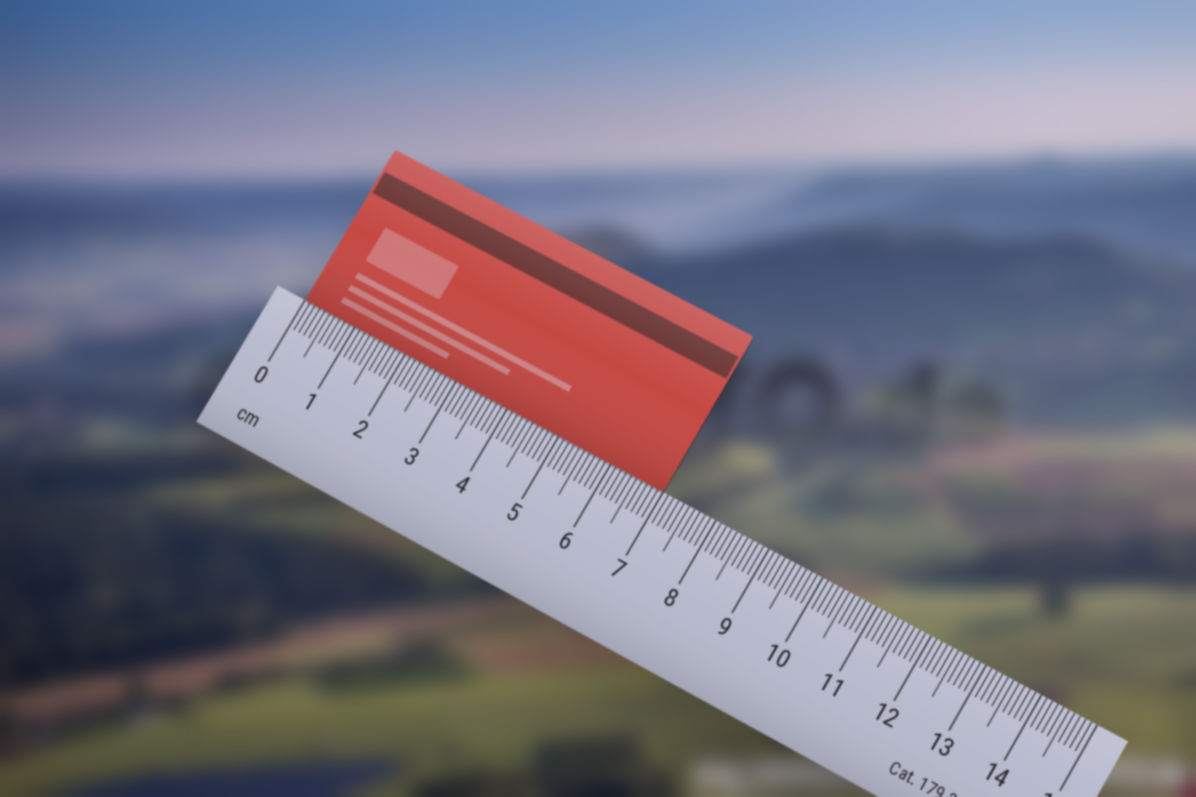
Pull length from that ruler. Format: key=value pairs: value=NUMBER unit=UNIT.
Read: value=7 unit=cm
